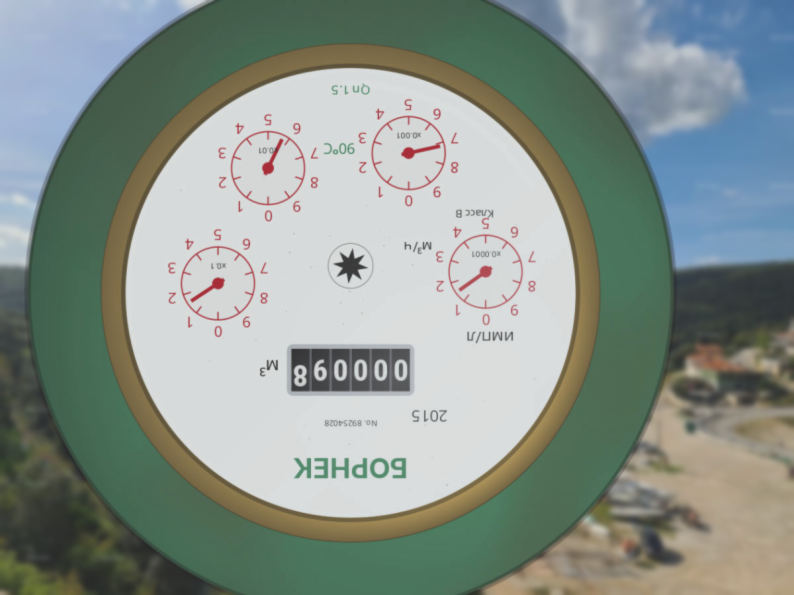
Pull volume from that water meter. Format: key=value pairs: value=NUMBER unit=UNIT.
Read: value=98.1571 unit=m³
